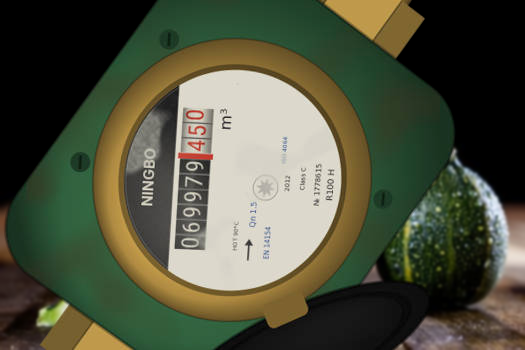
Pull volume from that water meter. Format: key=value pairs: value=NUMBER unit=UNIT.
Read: value=69979.450 unit=m³
